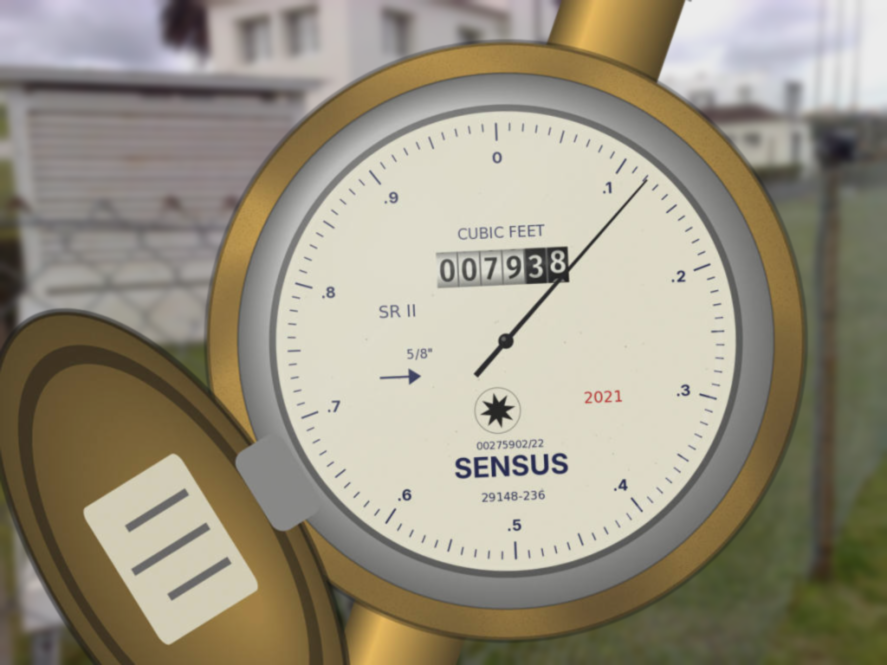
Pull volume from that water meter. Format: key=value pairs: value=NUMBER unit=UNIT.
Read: value=7938.12 unit=ft³
